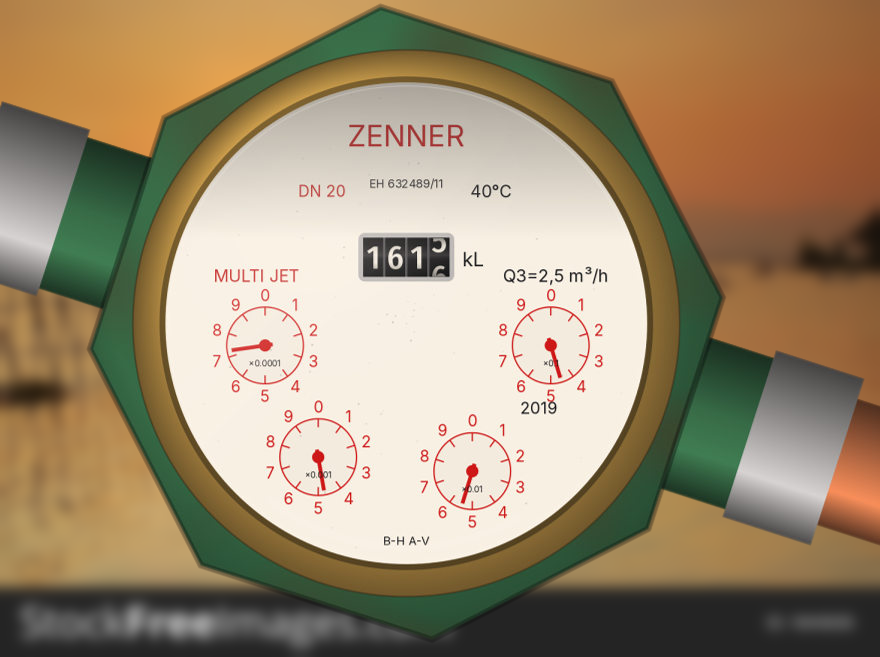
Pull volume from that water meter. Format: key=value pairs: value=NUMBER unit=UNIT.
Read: value=1615.4547 unit=kL
